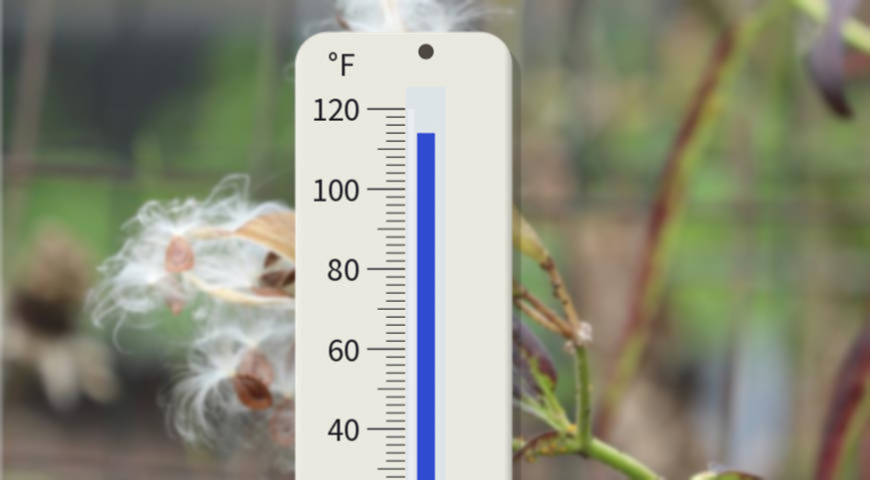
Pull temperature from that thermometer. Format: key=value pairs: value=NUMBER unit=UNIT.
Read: value=114 unit=°F
